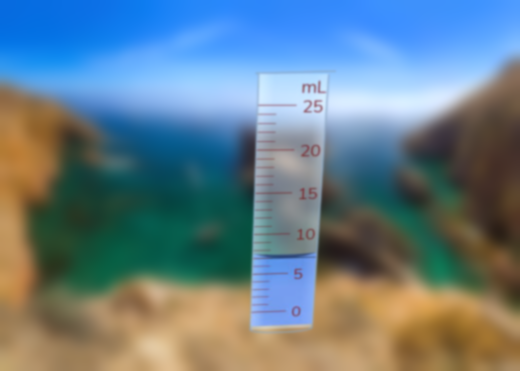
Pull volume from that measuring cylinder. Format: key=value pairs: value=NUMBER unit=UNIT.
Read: value=7 unit=mL
